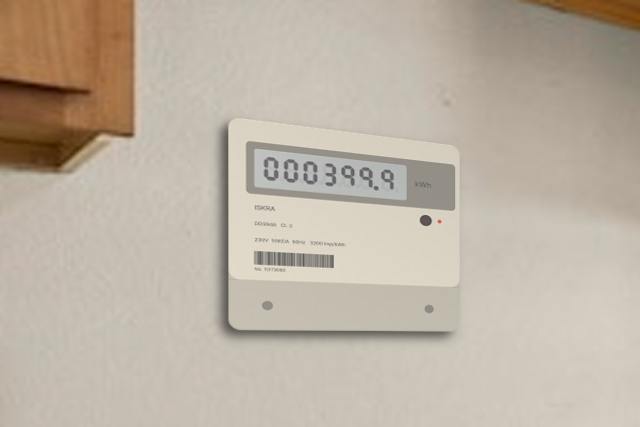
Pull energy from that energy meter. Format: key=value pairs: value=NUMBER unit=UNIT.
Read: value=399.9 unit=kWh
